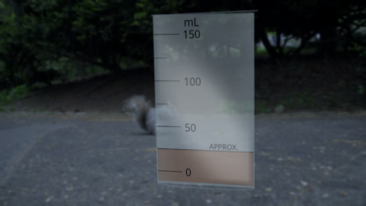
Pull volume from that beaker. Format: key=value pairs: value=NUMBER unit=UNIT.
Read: value=25 unit=mL
